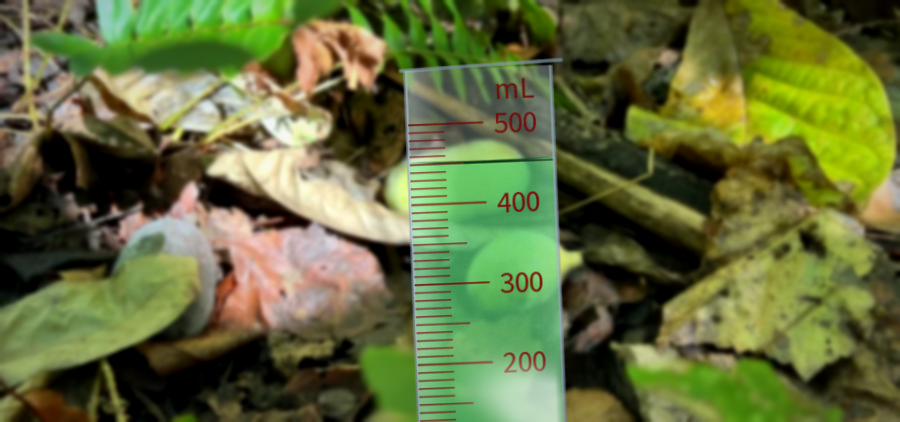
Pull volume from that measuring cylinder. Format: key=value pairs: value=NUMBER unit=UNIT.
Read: value=450 unit=mL
